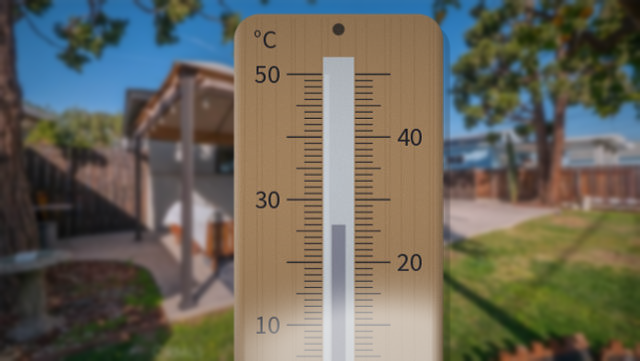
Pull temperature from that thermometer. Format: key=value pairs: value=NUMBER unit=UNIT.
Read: value=26 unit=°C
